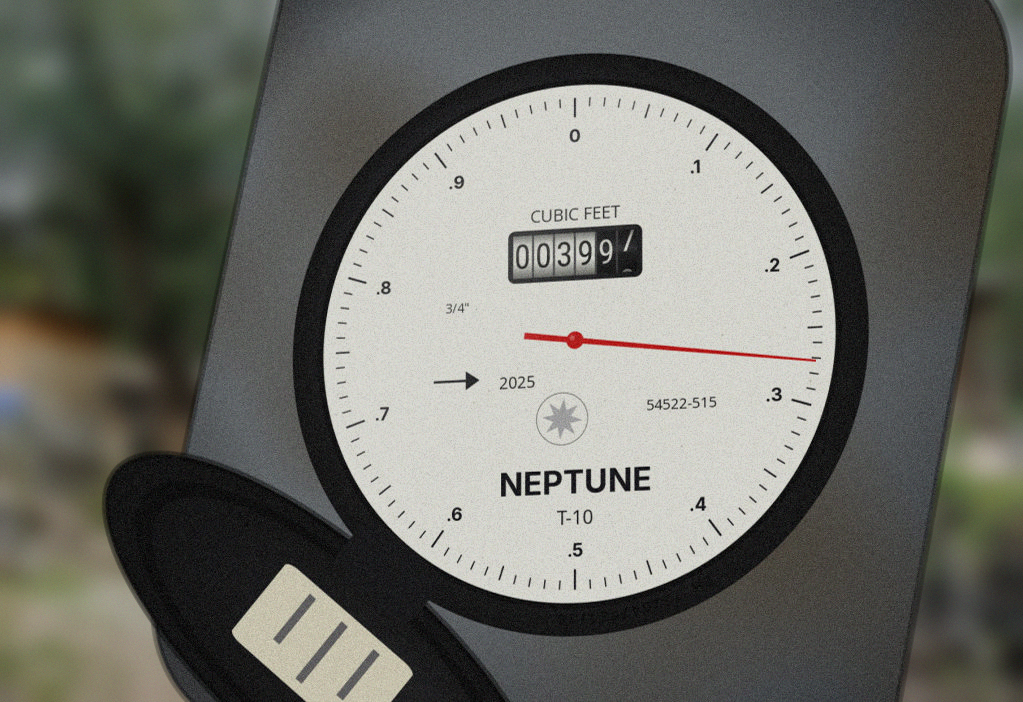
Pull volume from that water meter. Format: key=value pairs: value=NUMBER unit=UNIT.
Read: value=3997.27 unit=ft³
